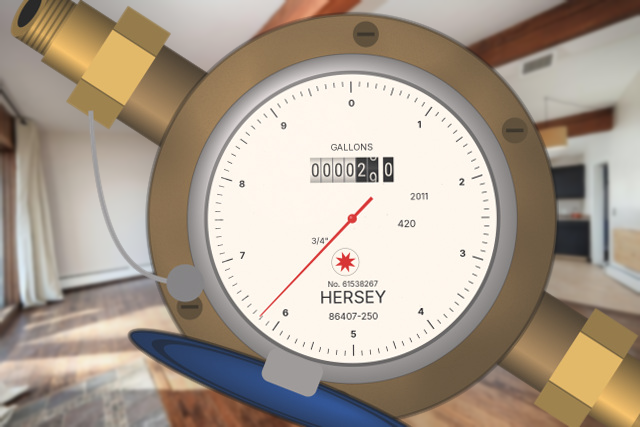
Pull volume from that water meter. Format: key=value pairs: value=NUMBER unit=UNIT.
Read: value=286.2 unit=gal
